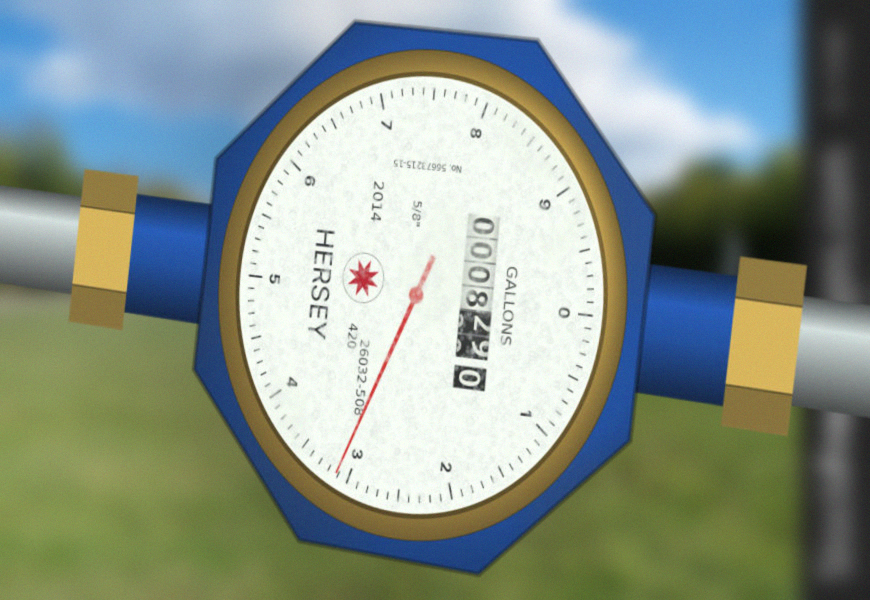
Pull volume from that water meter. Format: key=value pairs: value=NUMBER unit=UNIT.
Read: value=8293.1 unit=gal
